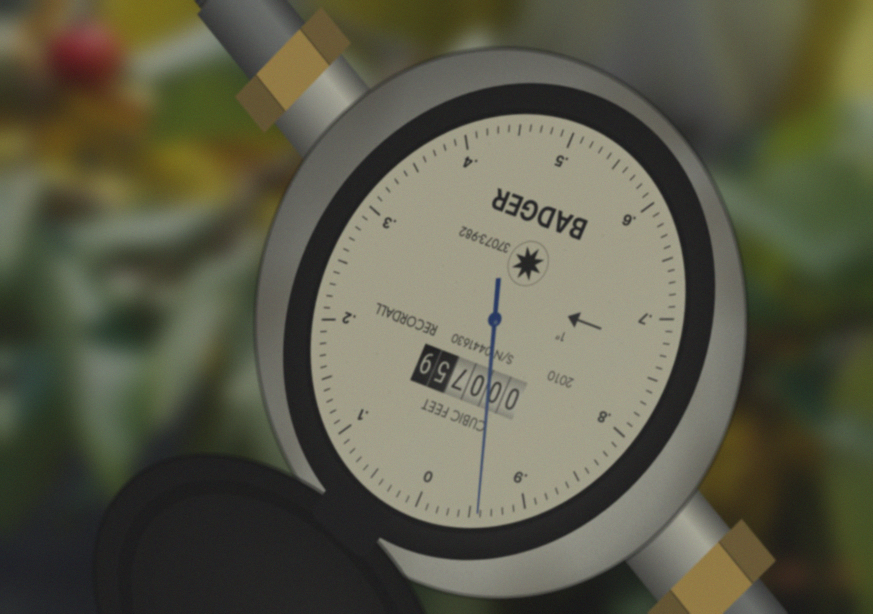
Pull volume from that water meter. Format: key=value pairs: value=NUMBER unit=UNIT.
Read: value=758.94 unit=ft³
